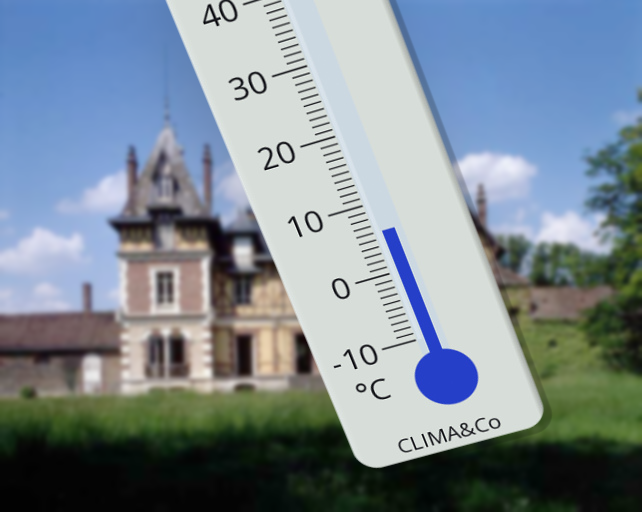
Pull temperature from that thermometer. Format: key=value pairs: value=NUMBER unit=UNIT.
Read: value=6 unit=°C
